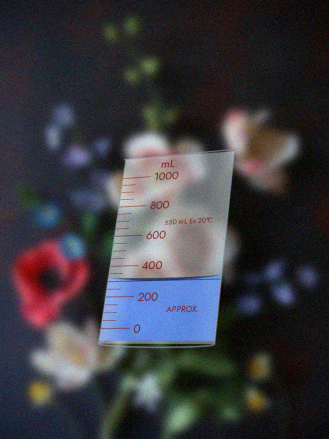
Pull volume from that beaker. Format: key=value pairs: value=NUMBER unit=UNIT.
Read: value=300 unit=mL
